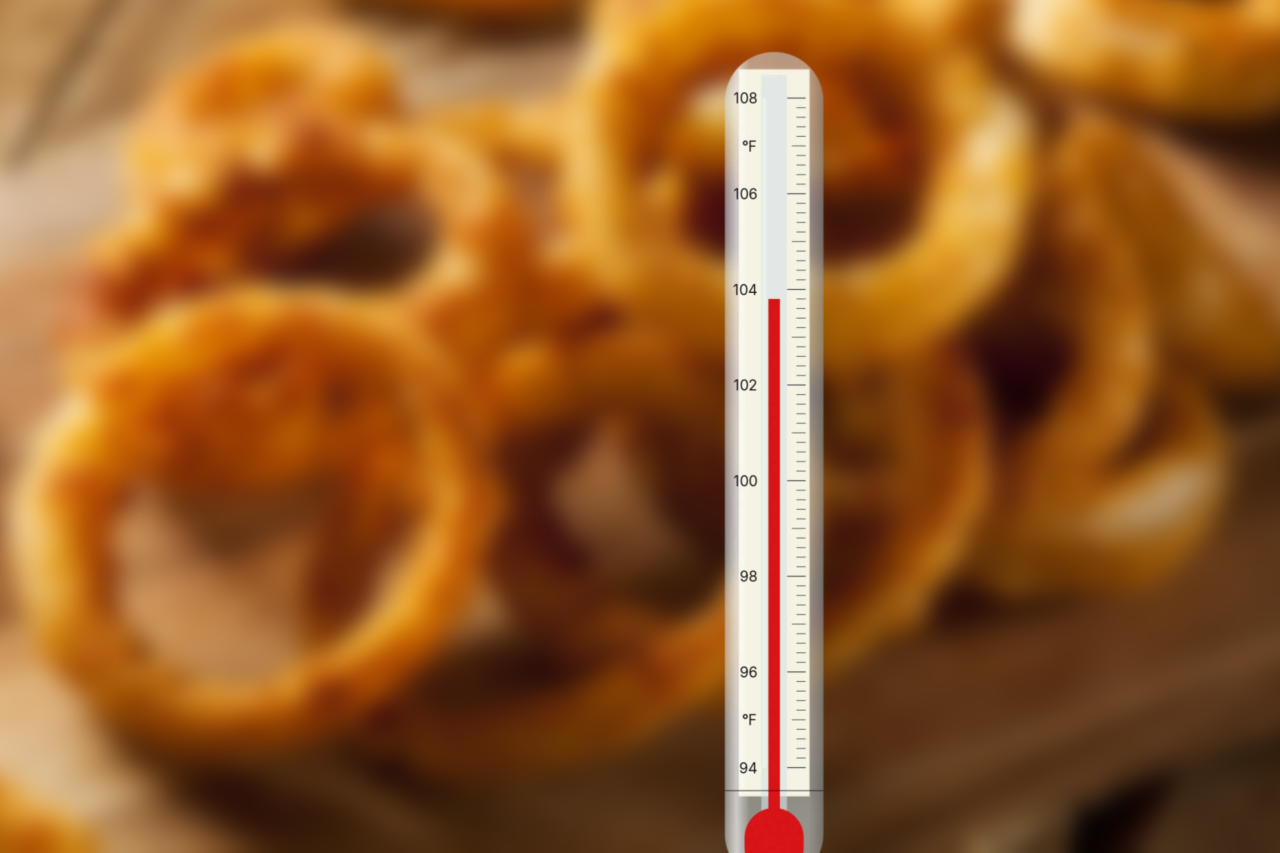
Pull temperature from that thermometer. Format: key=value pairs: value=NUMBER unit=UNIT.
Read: value=103.8 unit=°F
